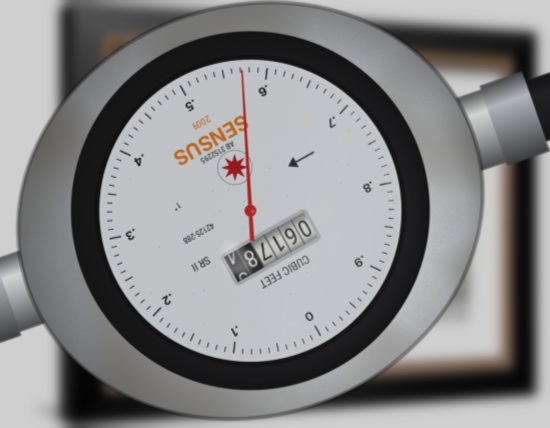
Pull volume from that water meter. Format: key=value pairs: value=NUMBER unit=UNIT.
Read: value=61783.57 unit=ft³
